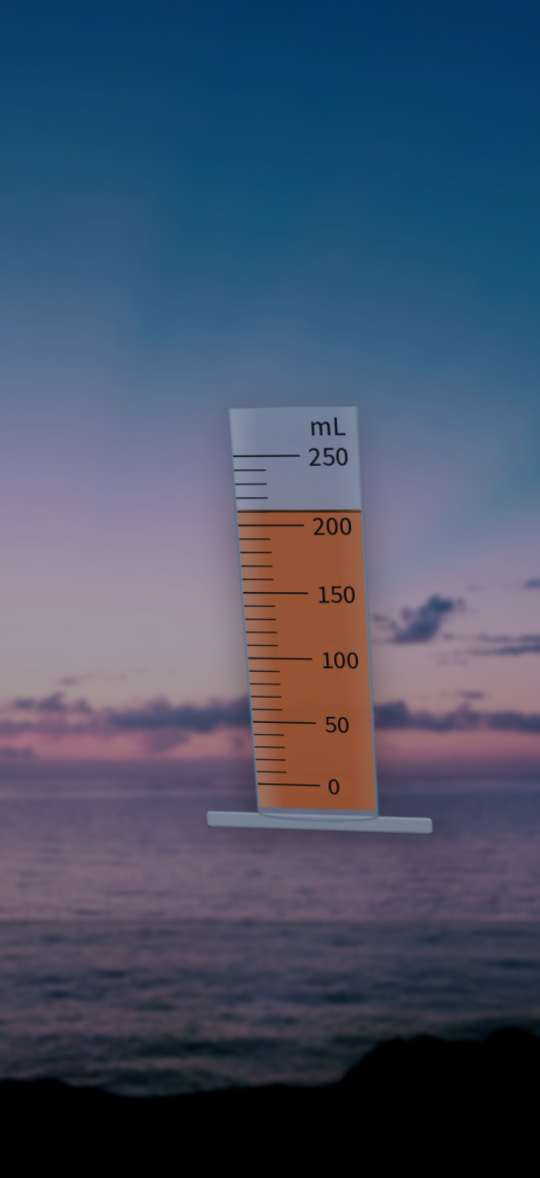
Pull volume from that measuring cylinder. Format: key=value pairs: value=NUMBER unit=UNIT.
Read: value=210 unit=mL
